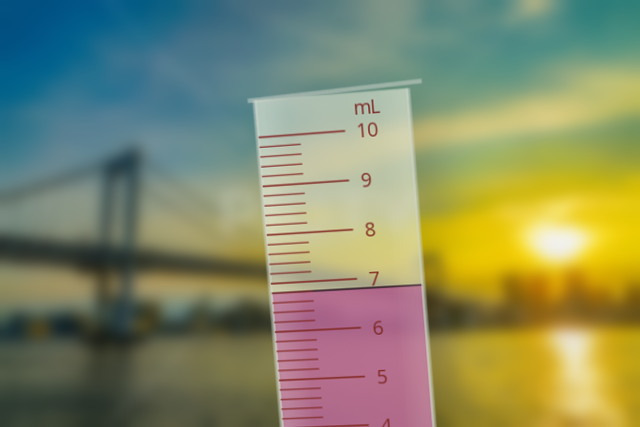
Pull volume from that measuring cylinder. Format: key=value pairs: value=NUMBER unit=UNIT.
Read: value=6.8 unit=mL
